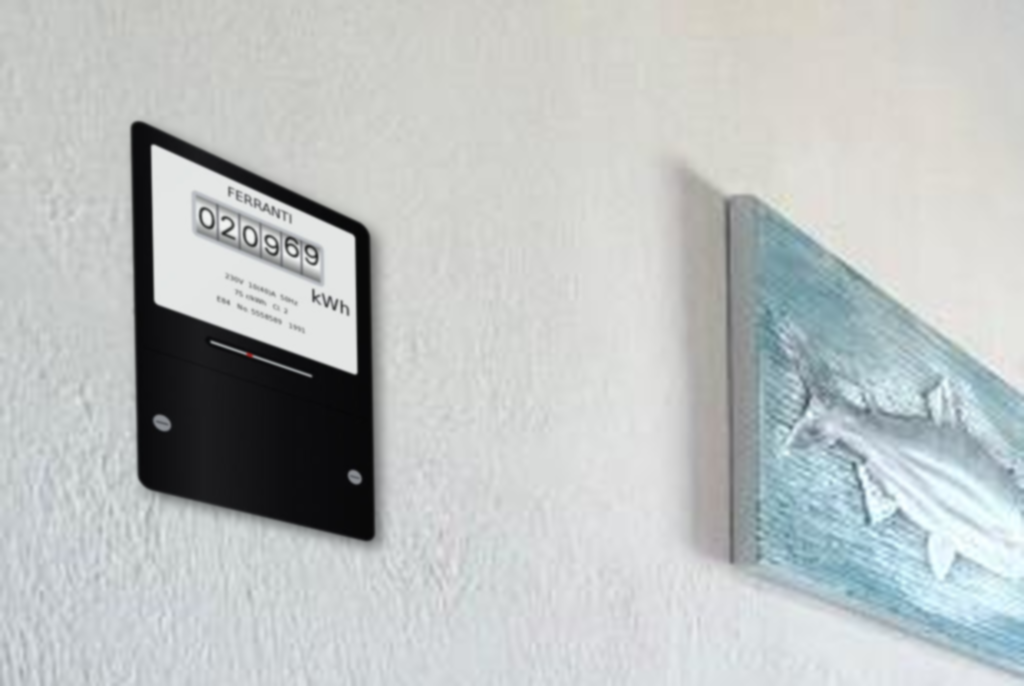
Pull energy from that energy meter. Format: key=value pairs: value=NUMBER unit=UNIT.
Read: value=20969 unit=kWh
